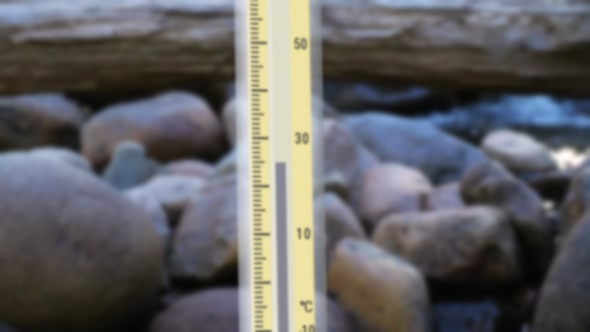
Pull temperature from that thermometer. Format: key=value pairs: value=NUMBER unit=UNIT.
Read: value=25 unit=°C
